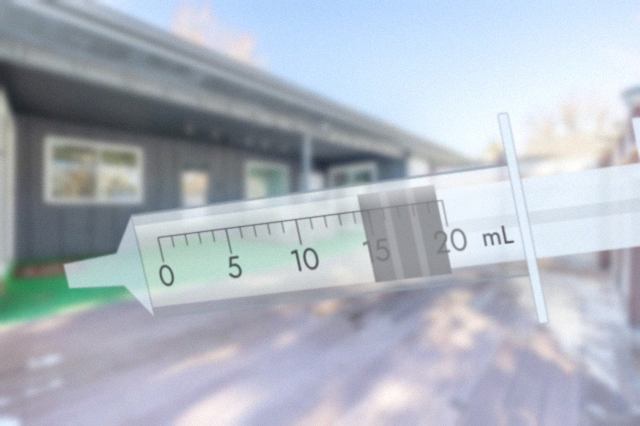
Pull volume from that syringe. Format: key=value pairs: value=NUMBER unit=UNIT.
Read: value=14.5 unit=mL
